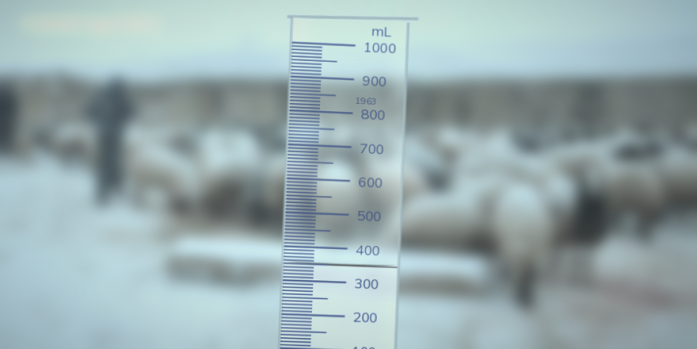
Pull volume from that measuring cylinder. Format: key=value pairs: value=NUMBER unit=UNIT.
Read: value=350 unit=mL
